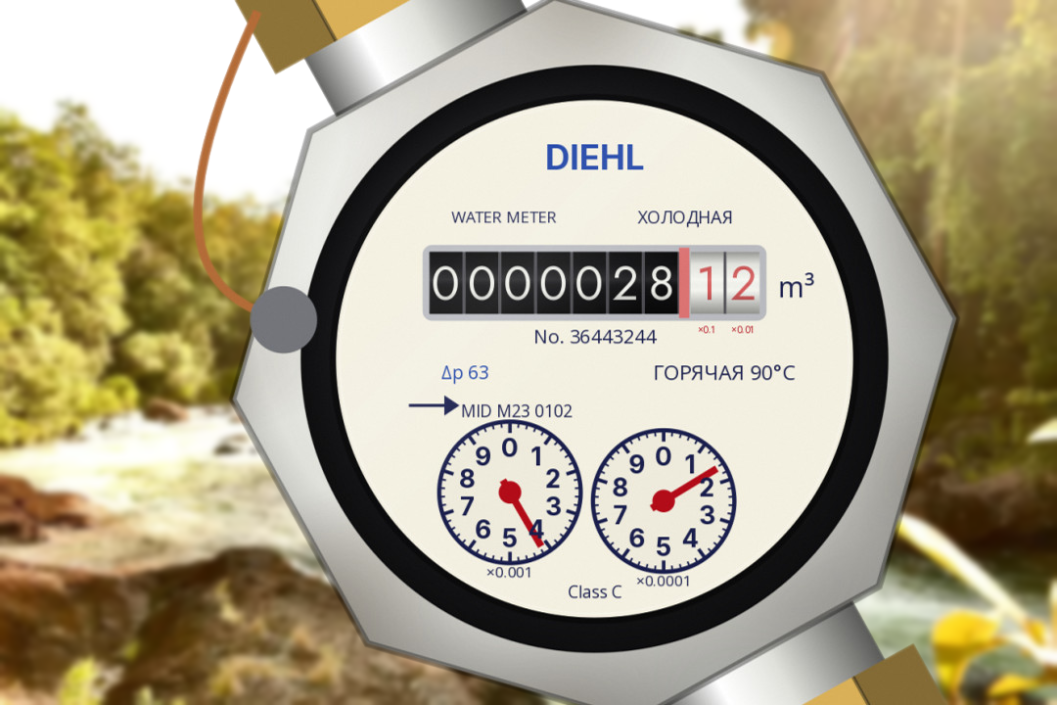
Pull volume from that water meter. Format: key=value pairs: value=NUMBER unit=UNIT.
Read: value=28.1241 unit=m³
